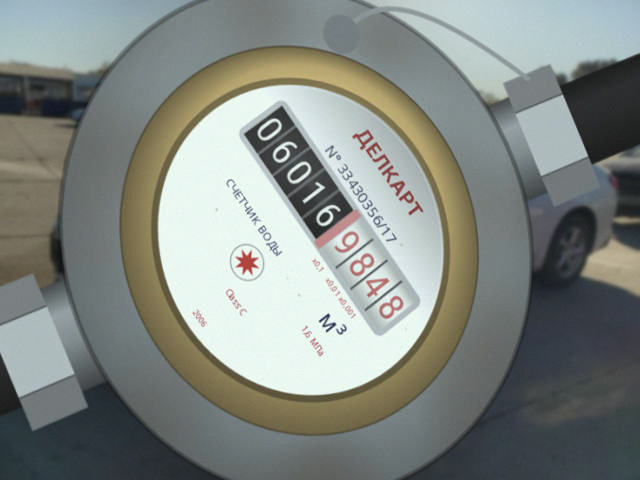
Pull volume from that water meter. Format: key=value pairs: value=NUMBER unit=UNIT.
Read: value=6016.9848 unit=m³
